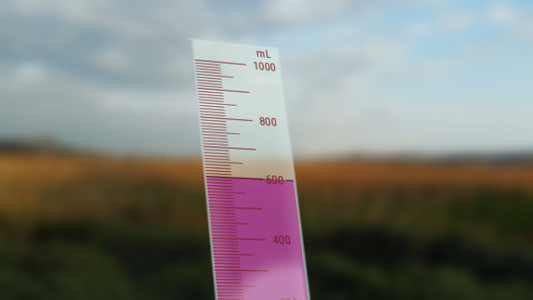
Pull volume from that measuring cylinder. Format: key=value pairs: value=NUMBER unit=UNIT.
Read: value=600 unit=mL
